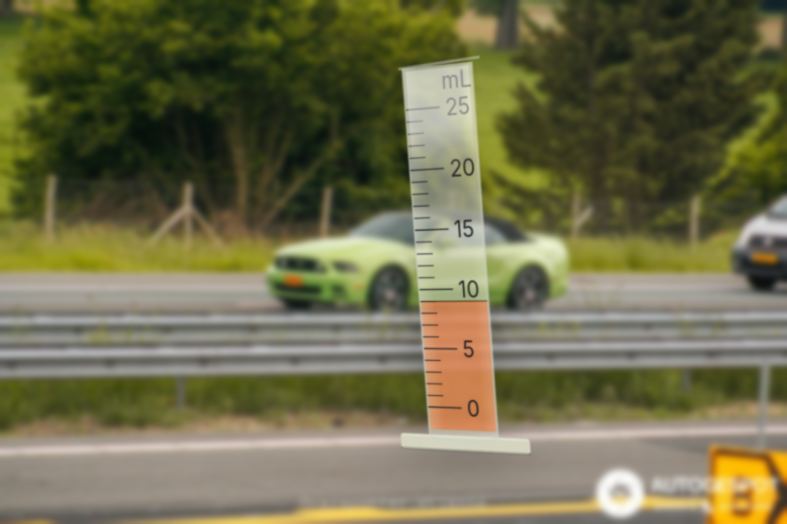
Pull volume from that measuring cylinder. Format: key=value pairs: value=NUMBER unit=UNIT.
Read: value=9 unit=mL
